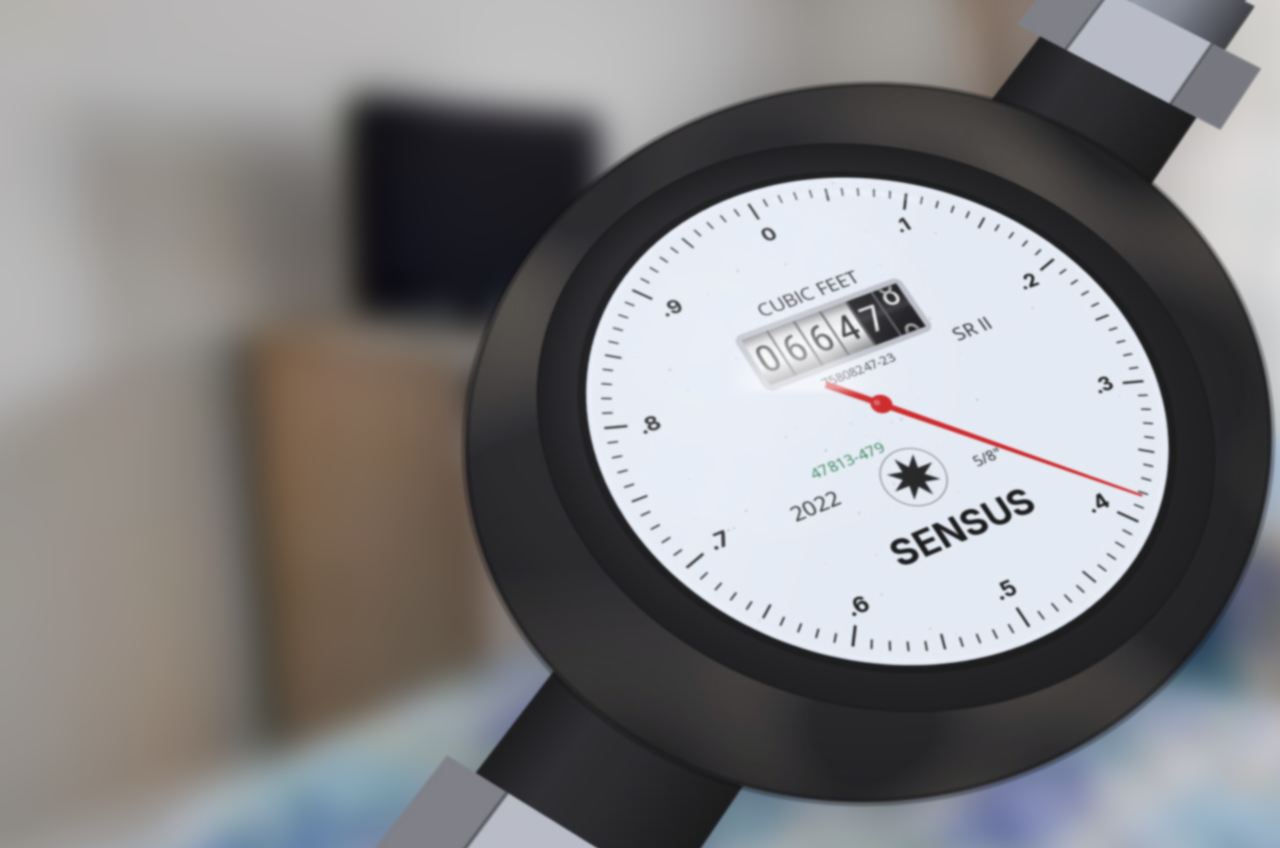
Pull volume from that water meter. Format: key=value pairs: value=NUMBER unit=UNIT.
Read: value=66478.38 unit=ft³
